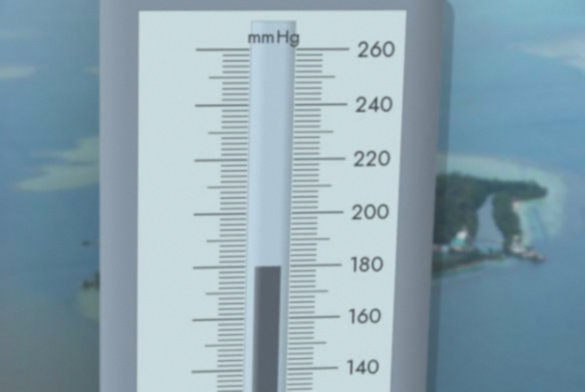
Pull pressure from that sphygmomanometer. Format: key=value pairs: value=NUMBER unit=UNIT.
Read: value=180 unit=mmHg
